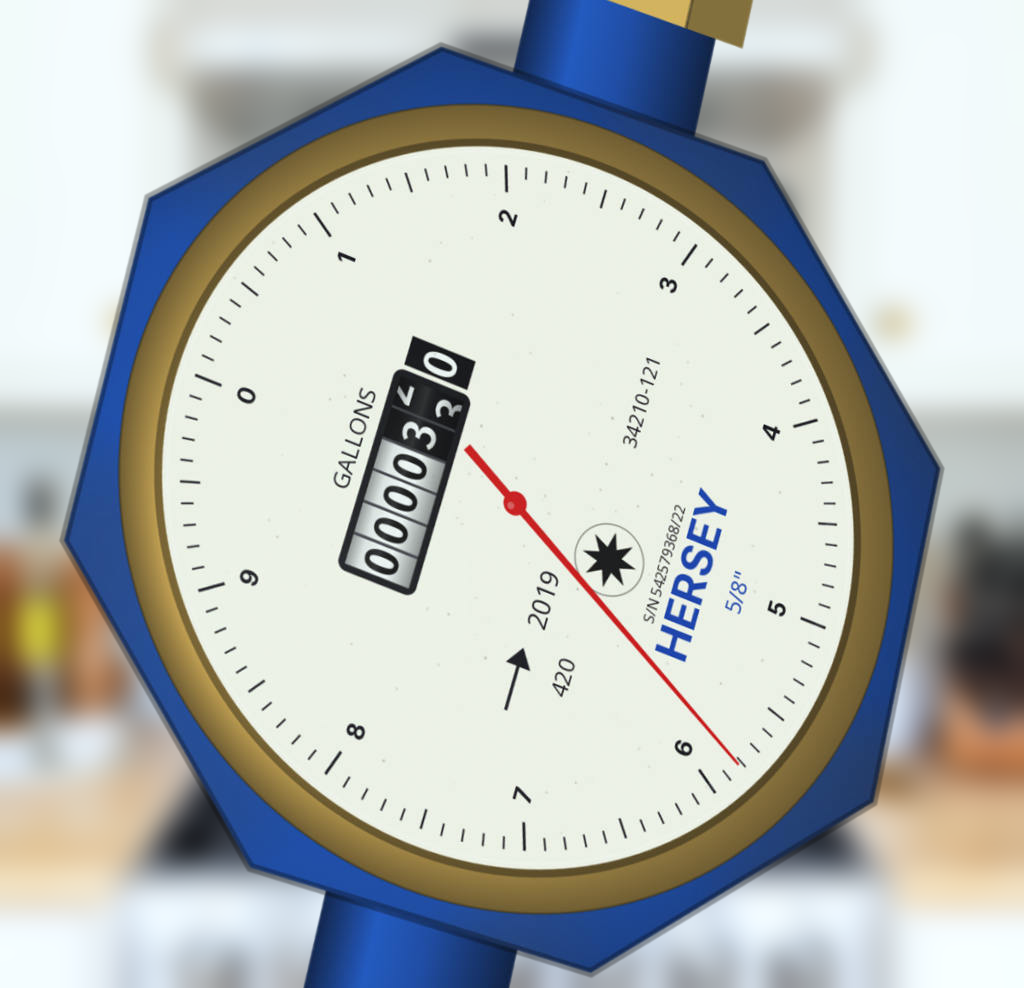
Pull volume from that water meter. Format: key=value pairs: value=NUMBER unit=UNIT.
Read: value=325.8 unit=gal
